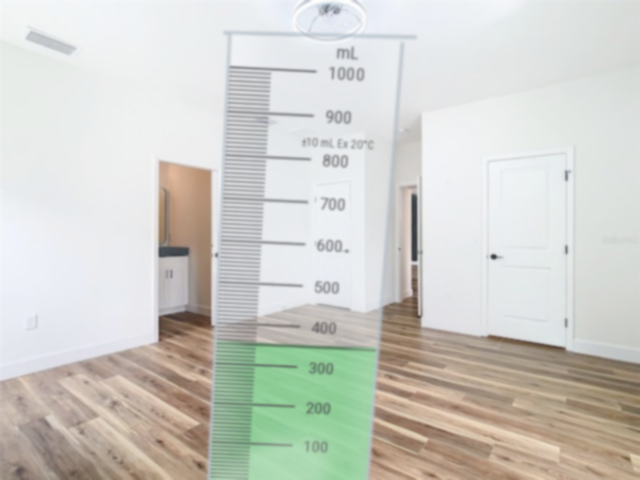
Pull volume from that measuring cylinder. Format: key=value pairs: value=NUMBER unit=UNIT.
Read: value=350 unit=mL
